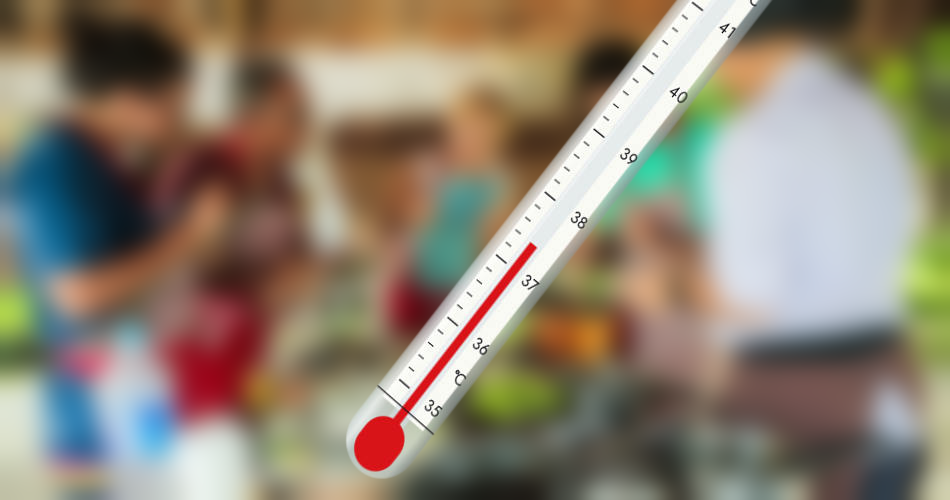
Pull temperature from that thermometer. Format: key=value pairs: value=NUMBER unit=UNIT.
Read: value=37.4 unit=°C
